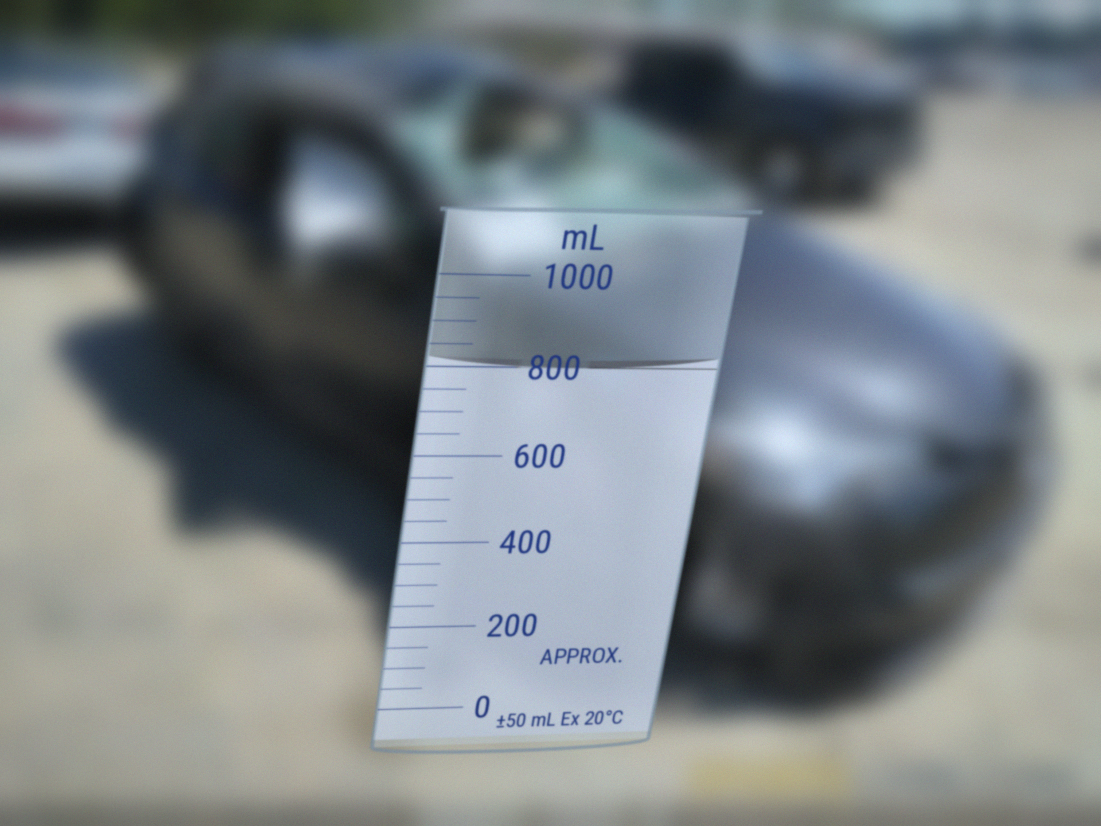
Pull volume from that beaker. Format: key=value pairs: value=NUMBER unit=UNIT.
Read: value=800 unit=mL
